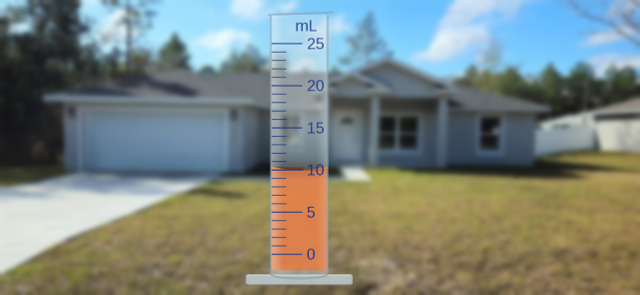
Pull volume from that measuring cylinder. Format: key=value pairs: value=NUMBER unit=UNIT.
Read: value=10 unit=mL
